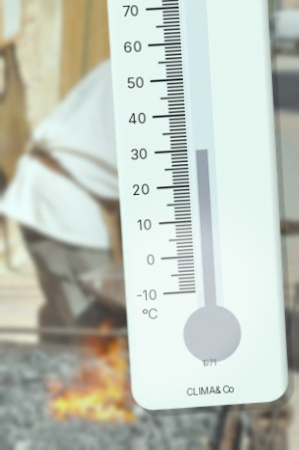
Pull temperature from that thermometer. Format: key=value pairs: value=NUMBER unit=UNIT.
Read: value=30 unit=°C
